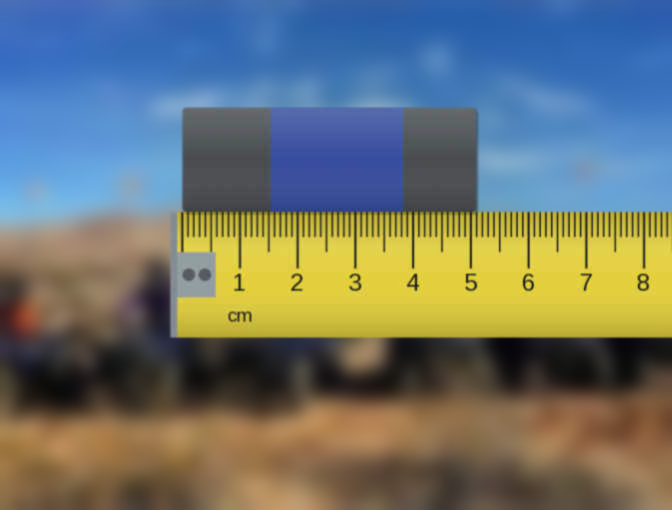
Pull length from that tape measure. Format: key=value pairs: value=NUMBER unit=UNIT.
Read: value=5.1 unit=cm
